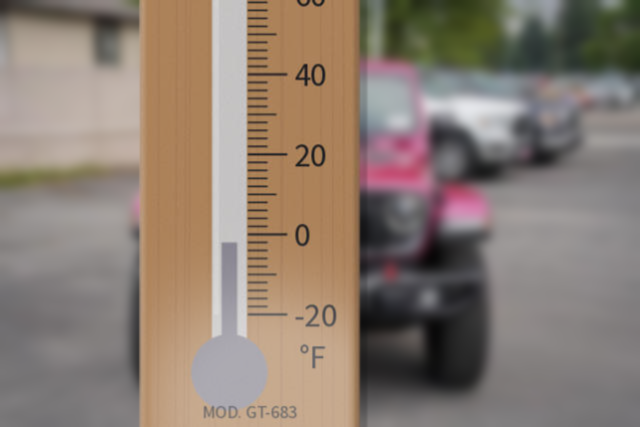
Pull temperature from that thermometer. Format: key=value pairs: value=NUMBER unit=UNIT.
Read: value=-2 unit=°F
